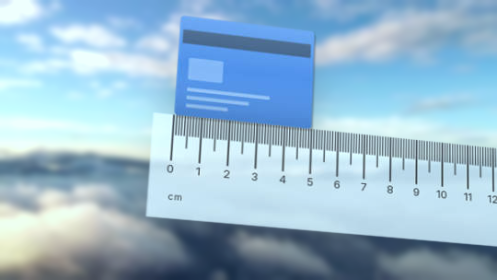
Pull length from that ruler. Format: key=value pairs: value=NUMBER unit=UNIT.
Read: value=5 unit=cm
